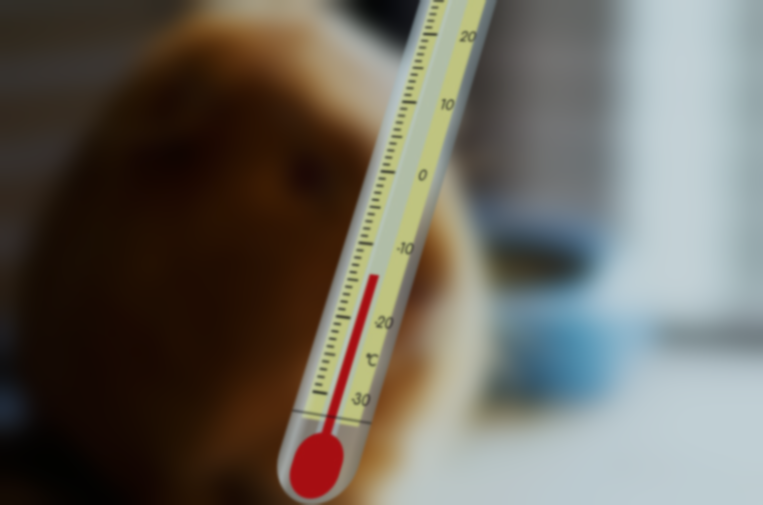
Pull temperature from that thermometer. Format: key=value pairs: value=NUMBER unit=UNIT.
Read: value=-14 unit=°C
